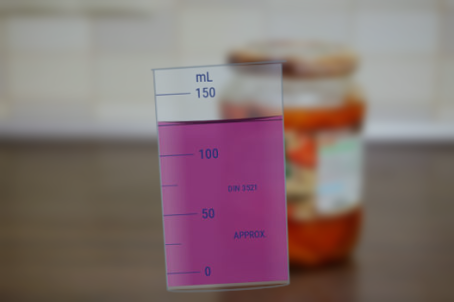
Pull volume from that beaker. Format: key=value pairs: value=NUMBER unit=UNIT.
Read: value=125 unit=mL
